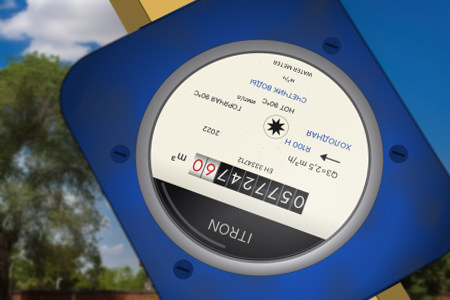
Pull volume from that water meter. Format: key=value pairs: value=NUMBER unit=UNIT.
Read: value=577247.60 unit=m³
